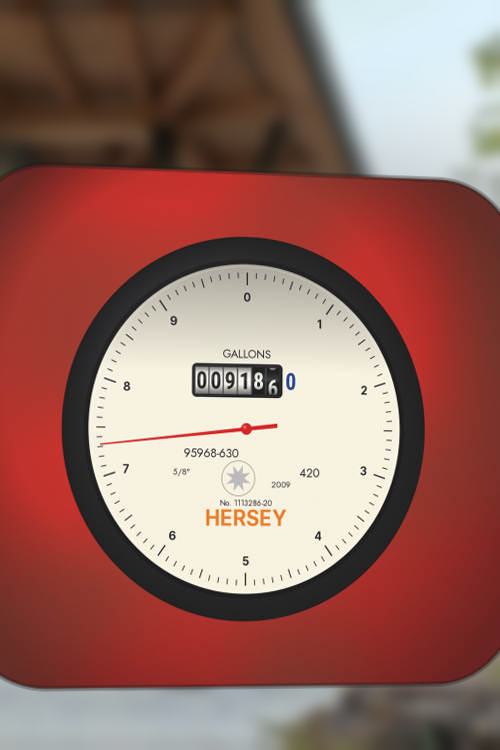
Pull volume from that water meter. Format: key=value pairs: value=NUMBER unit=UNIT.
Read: value=91857.3 unit=gal
